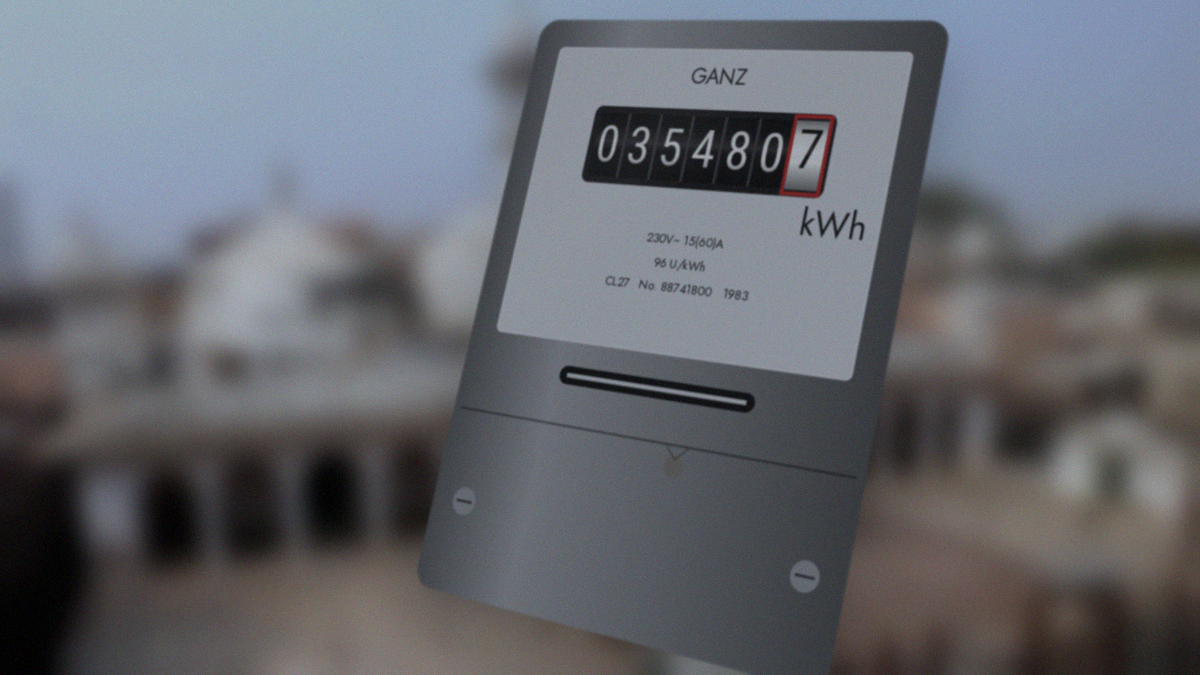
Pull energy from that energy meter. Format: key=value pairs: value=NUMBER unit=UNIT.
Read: value=35480.7 unit=kWh
